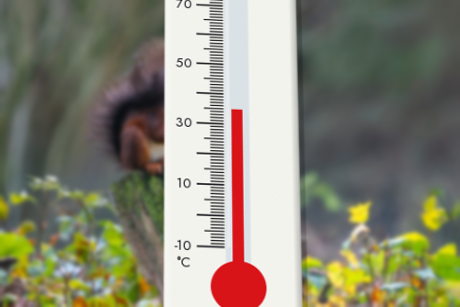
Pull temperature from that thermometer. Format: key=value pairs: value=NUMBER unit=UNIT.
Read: value=35 unit=°C
